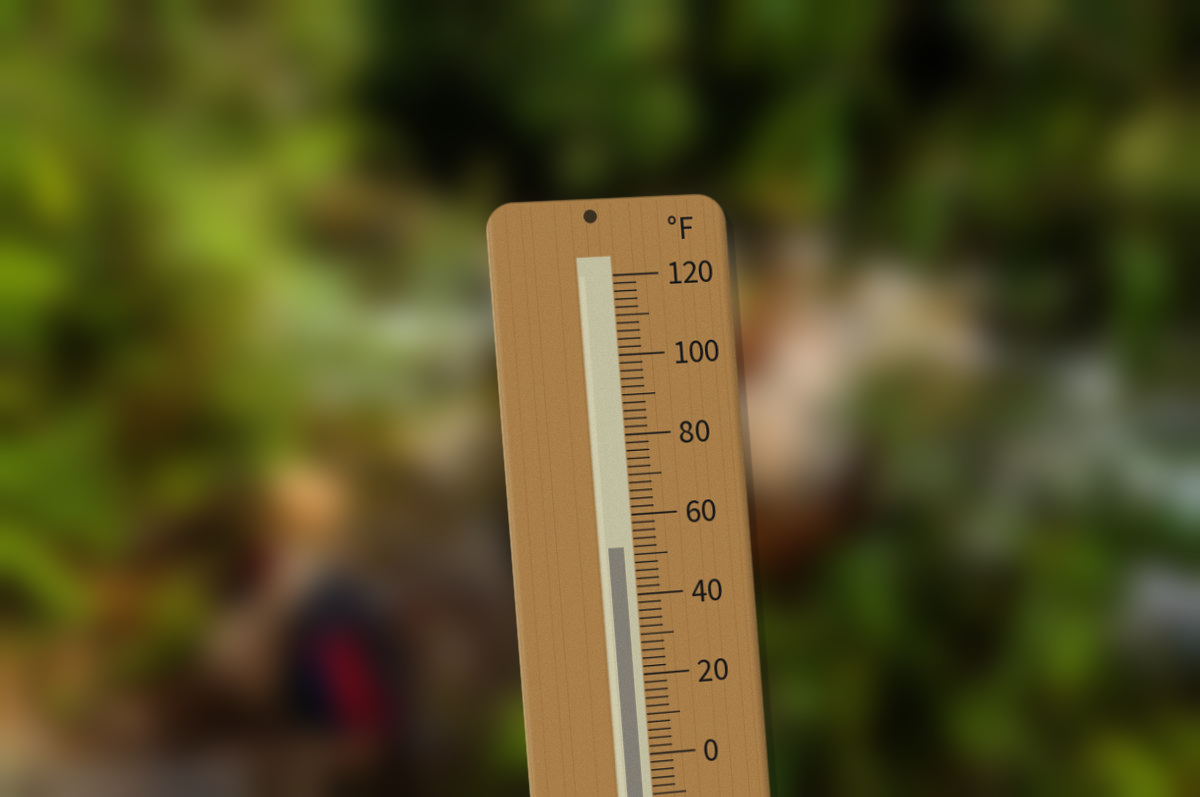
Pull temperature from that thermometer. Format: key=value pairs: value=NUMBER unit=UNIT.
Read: value=52 unit=°F
